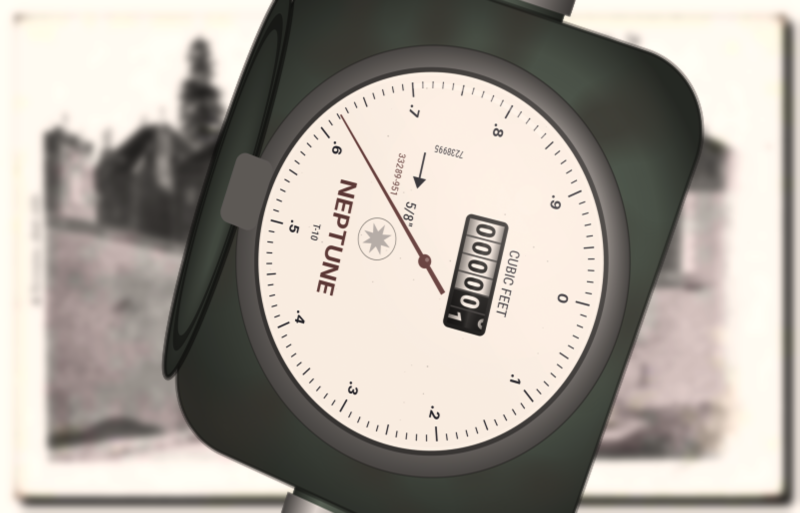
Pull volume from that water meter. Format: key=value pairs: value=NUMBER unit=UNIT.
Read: value=0.62 unit=ft³
